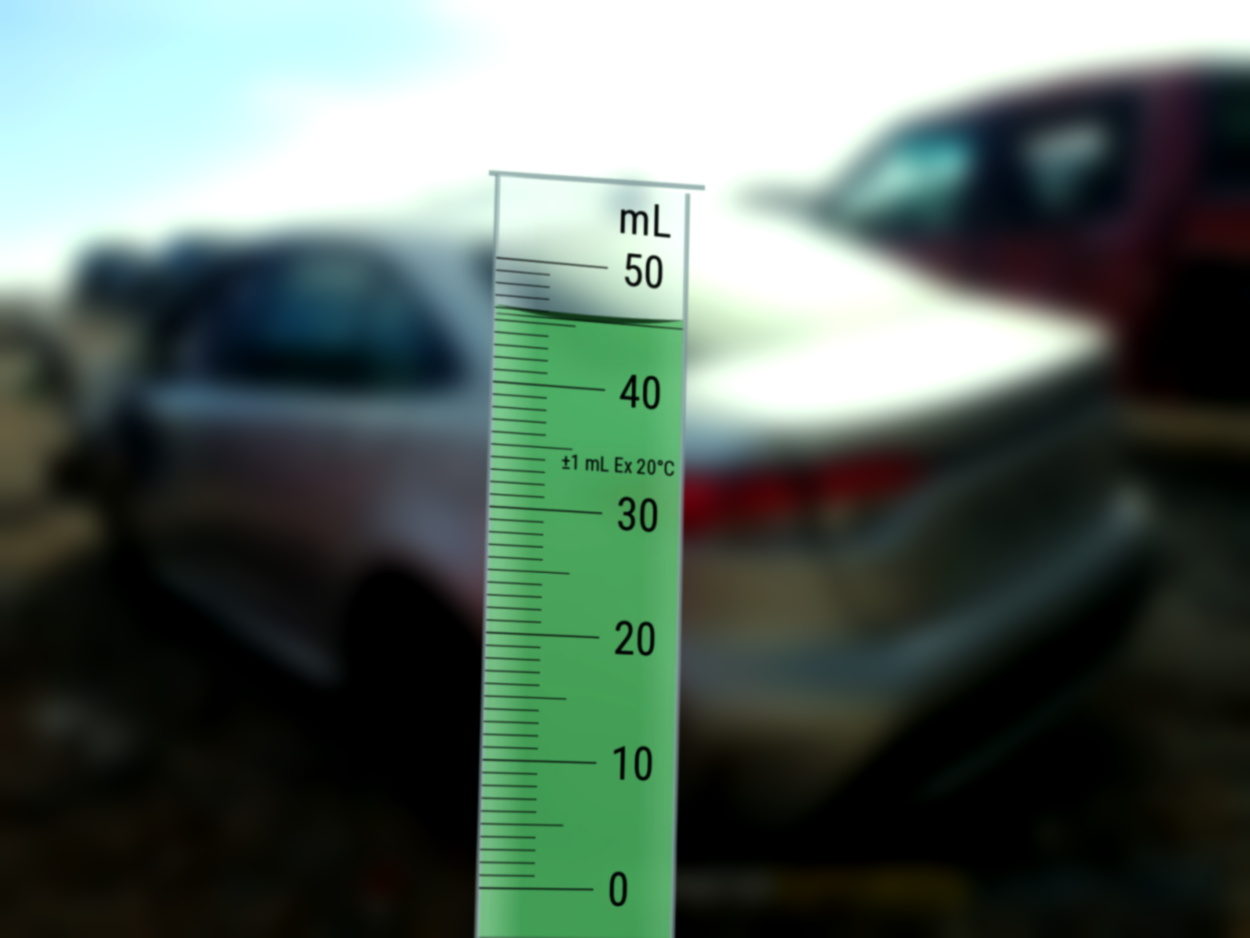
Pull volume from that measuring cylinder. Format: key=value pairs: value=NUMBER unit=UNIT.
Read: value=45.5 unit=mL
